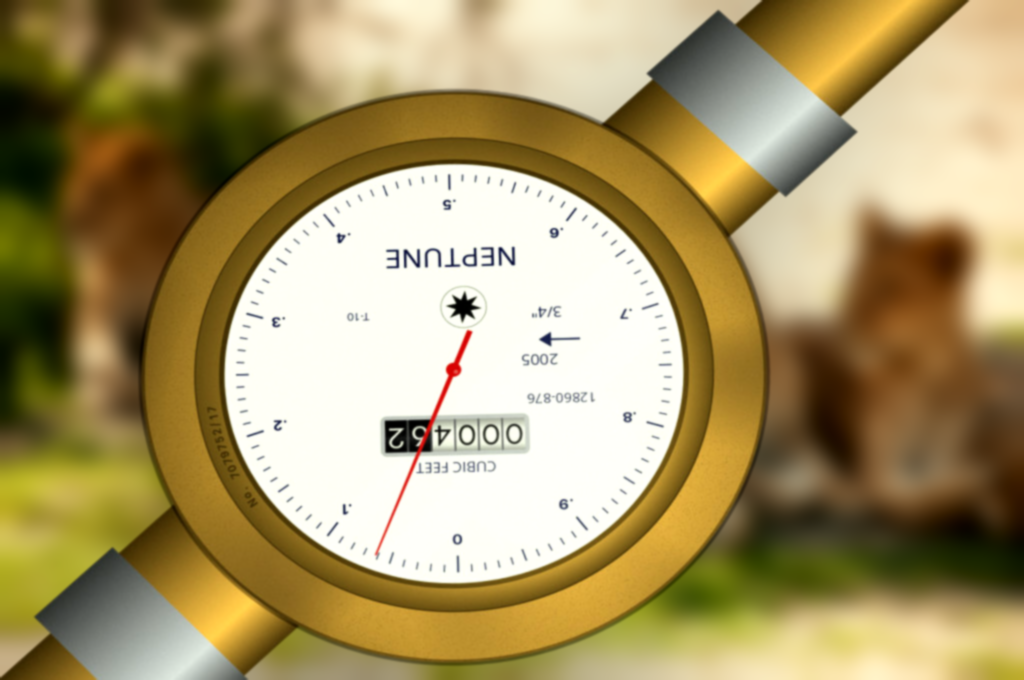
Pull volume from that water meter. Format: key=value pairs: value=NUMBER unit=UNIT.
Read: value=462.06 unit=ft³
